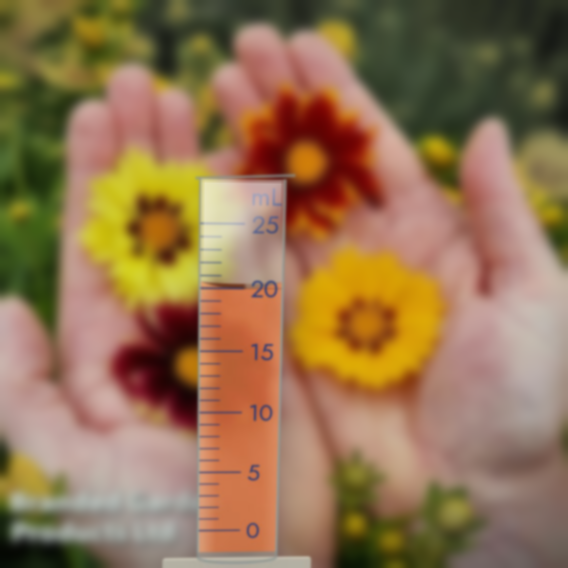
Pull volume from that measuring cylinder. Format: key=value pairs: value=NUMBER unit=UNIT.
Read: value=20 unit=mL
